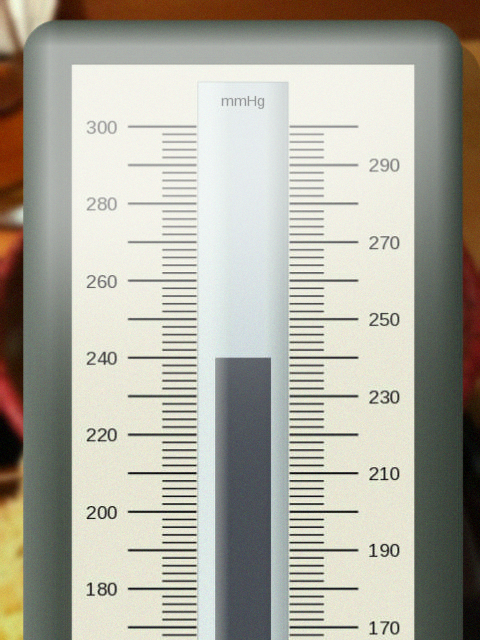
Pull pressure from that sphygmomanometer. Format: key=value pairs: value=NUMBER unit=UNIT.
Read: value=240 unit=mmHg
